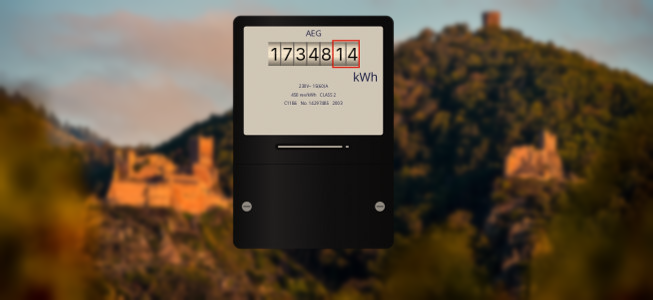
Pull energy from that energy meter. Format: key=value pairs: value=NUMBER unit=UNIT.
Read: value=17348.14 unit=kWh
